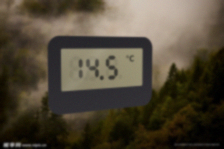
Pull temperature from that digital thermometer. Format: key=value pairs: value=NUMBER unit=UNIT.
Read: value=14.5 unit=°C
